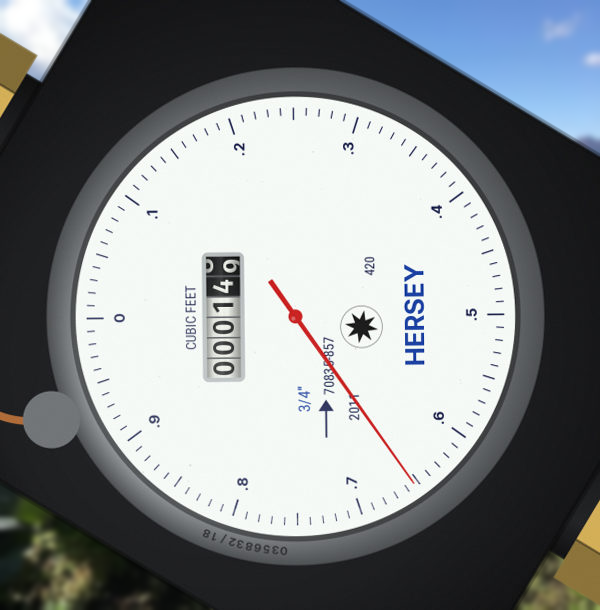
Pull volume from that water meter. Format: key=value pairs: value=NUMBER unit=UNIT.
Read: value=148.65 unit=ft³
